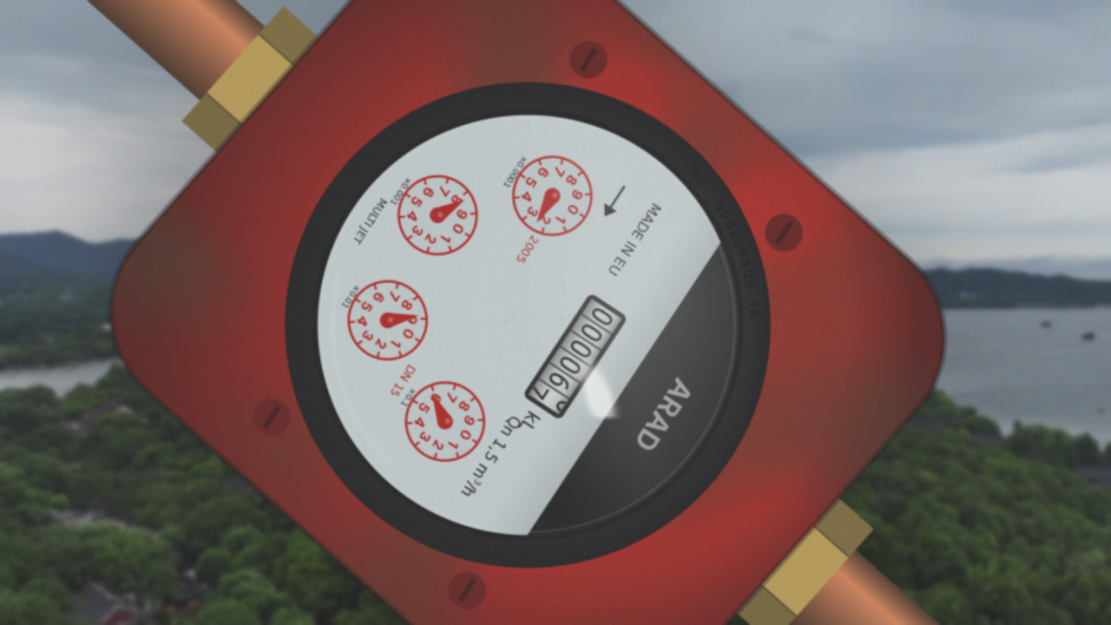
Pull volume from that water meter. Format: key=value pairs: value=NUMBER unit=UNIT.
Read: value=66.5882 unit=kL
